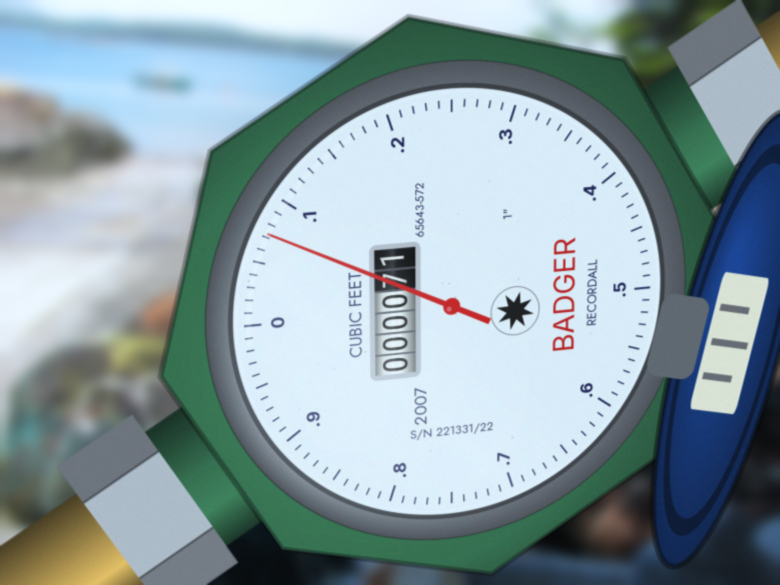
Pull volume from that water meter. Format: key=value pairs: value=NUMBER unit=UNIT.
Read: value=71.07 unit=ft³
